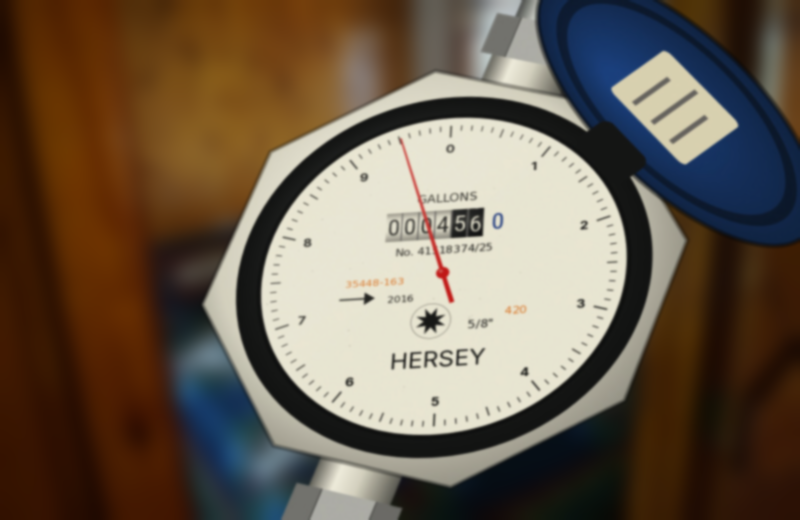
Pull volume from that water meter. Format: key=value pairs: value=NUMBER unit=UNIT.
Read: value=4559.5 unit=gal
